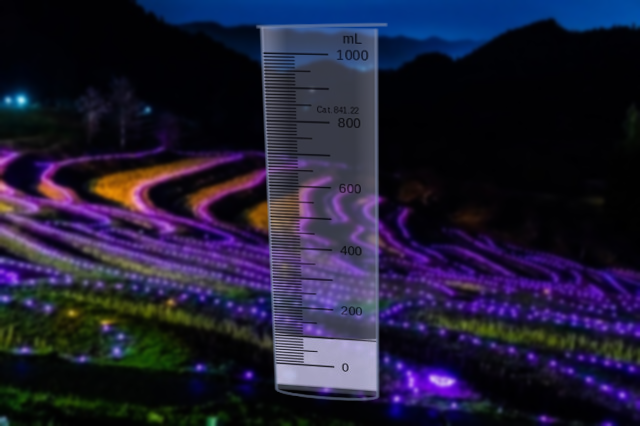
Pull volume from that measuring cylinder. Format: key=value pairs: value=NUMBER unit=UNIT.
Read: value=100 unit=mL
